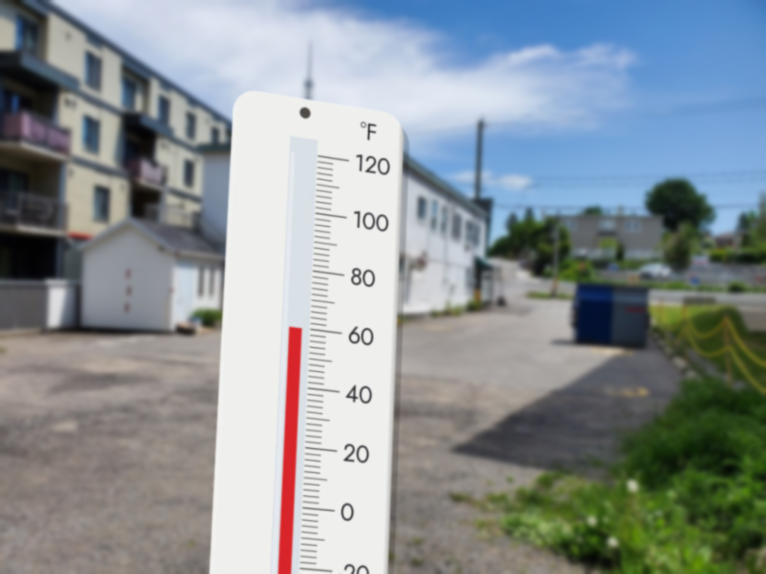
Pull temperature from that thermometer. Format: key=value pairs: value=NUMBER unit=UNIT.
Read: value=60 unit=°F
